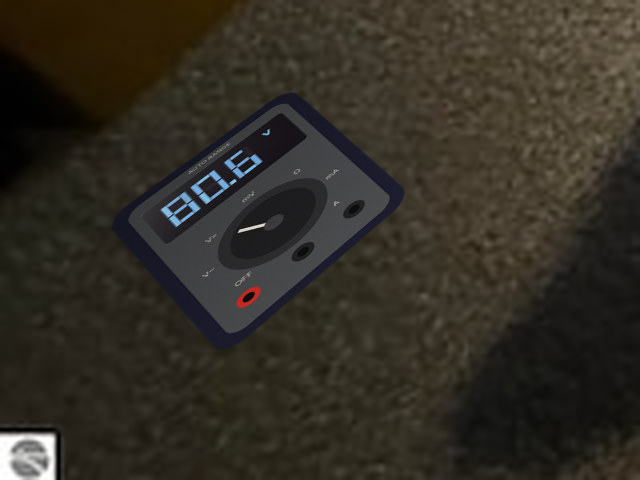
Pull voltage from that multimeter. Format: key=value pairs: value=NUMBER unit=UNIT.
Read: value=80.6 unit=V
